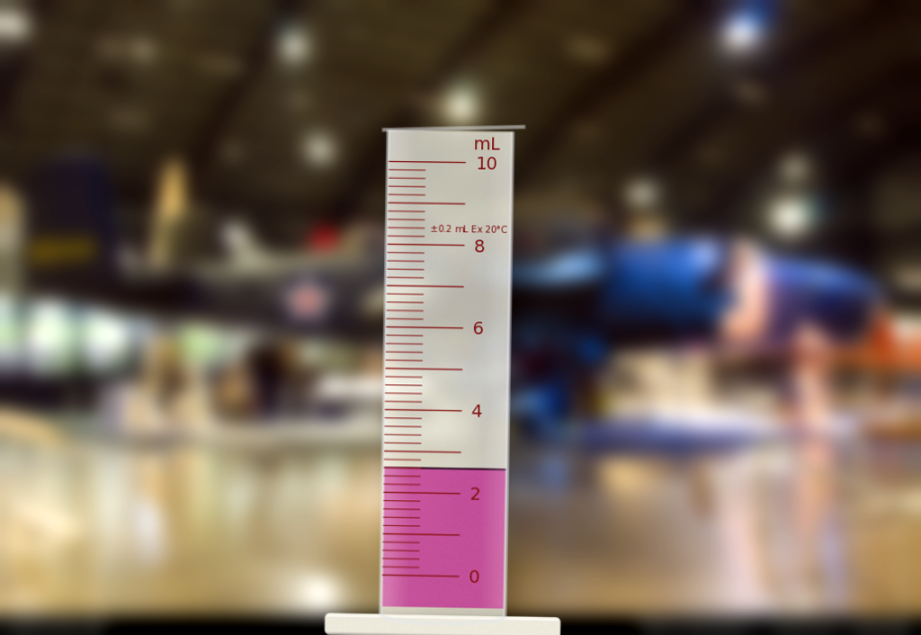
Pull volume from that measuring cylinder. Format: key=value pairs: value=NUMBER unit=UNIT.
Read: value=2.6 unit=mL
